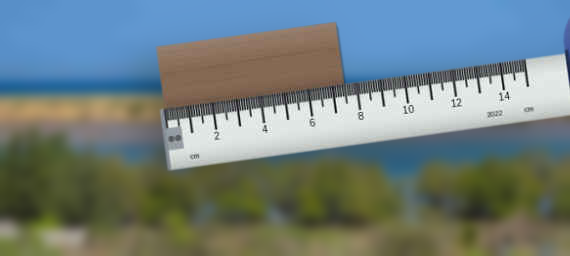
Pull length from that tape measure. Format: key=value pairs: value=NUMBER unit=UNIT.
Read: value=7.5 unit=cm
